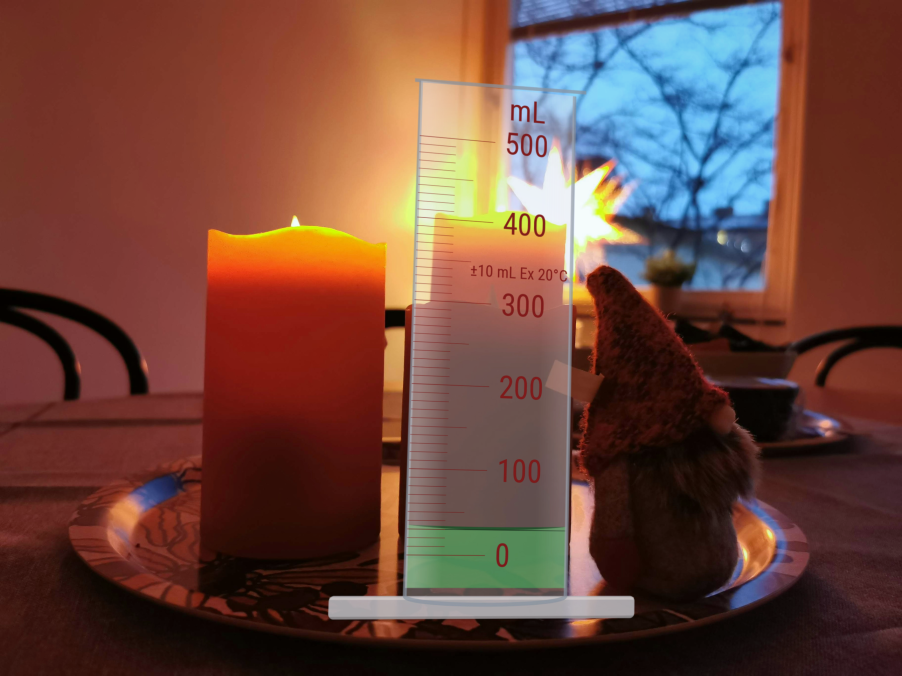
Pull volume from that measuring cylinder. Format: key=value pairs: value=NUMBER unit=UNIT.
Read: value=30 unit=mL
